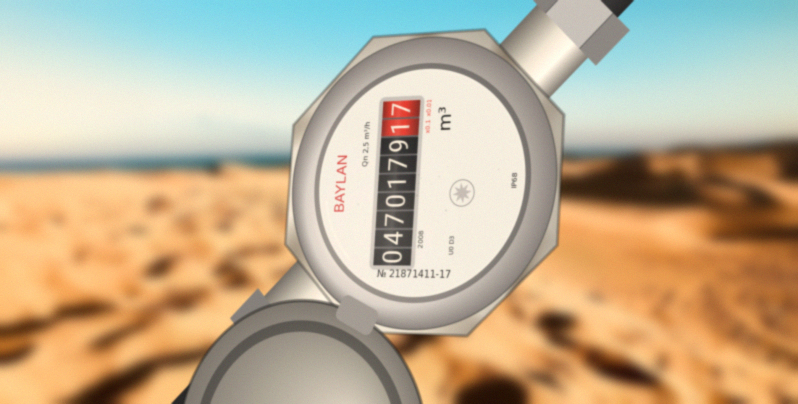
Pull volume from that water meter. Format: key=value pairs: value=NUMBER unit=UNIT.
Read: value=470179.17 unit=m³
